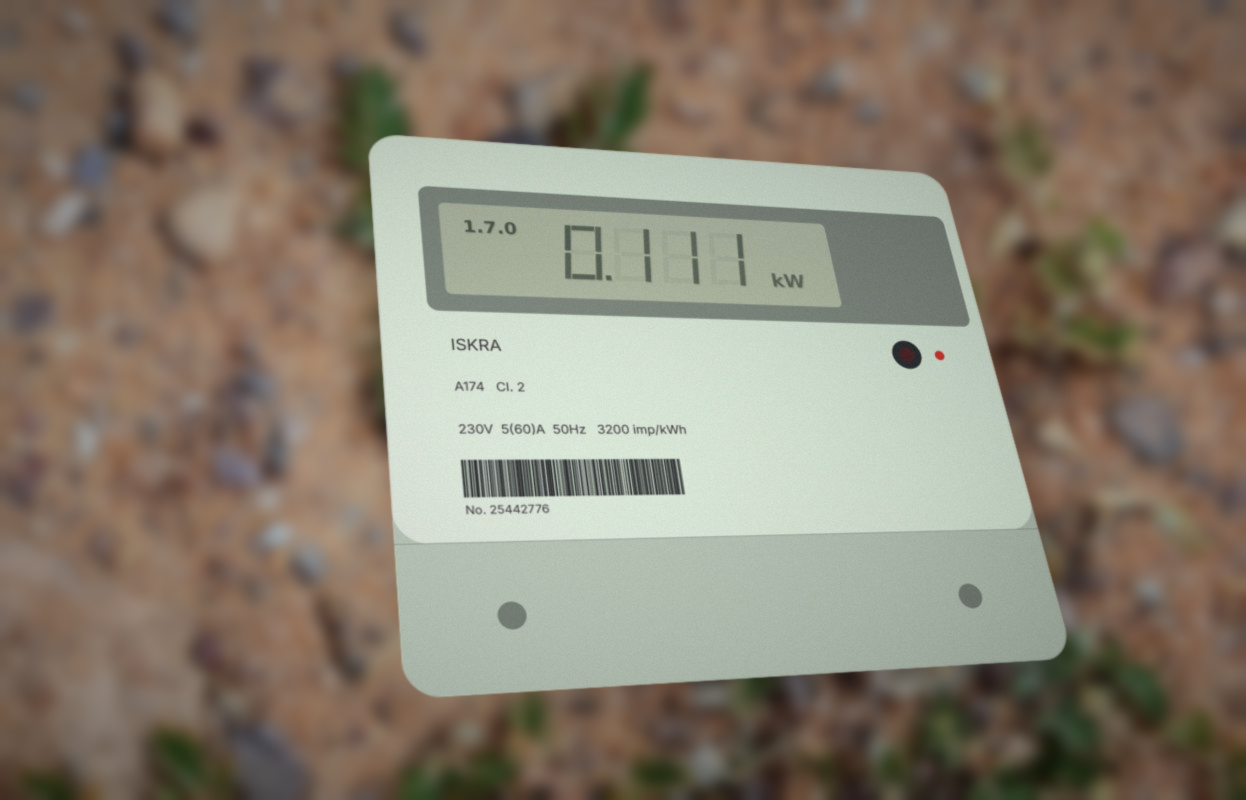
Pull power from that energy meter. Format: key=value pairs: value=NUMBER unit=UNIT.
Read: value=0.111 unit=kW
